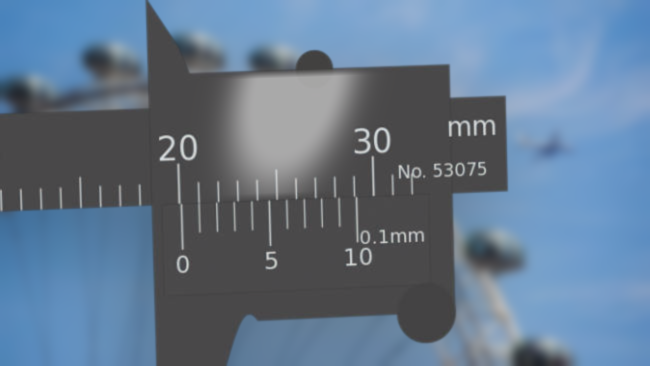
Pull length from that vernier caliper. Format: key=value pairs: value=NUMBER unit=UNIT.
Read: value=20.1 unit=mm
